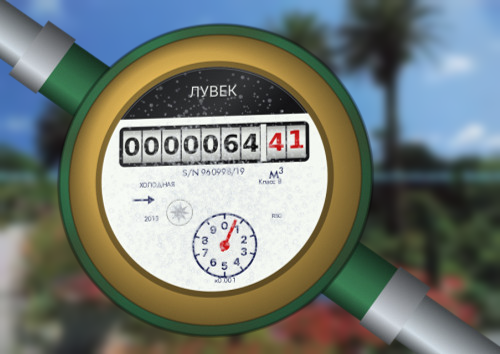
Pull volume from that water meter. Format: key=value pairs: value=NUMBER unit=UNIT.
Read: value=64.410 unit=m³
